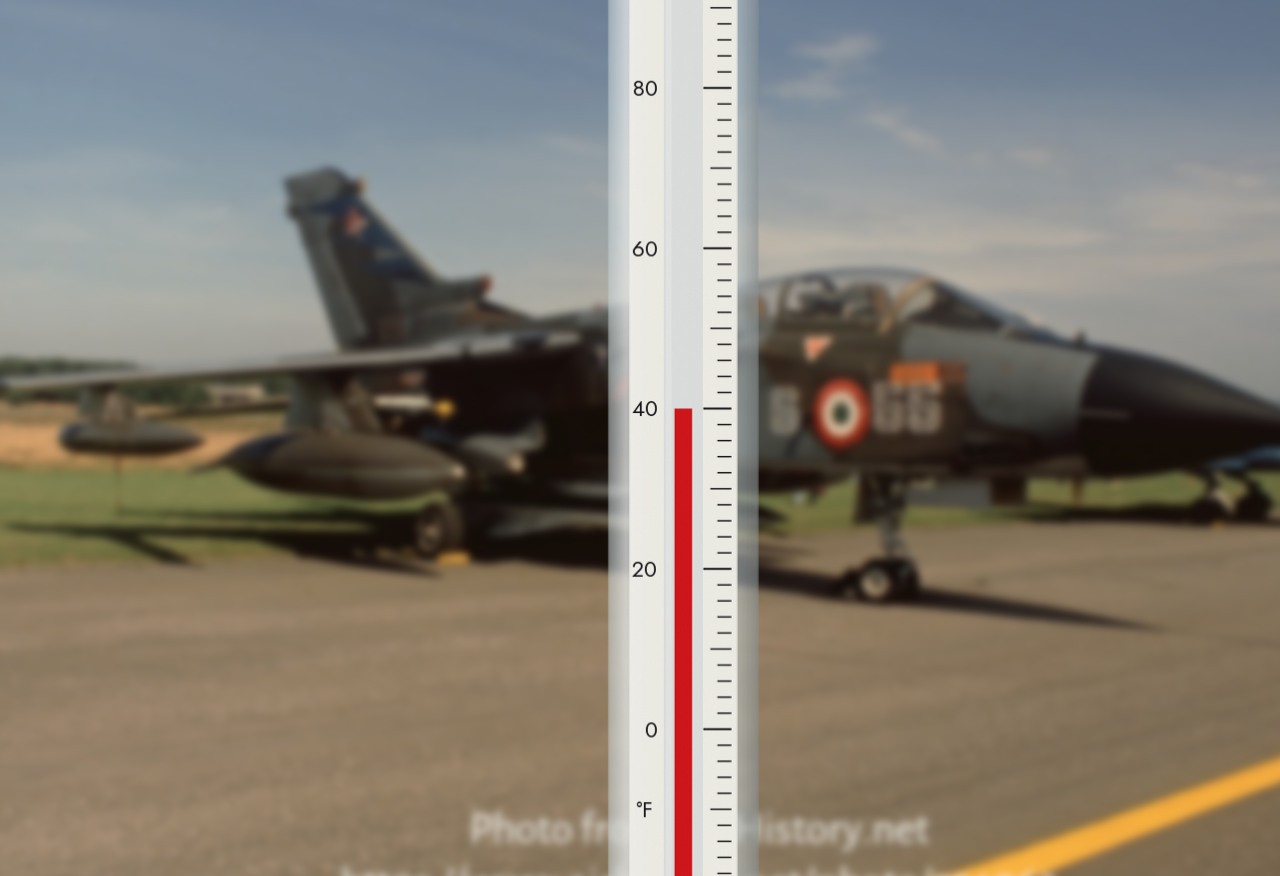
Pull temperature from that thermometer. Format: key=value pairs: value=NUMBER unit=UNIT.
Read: value=40 unit=°F
